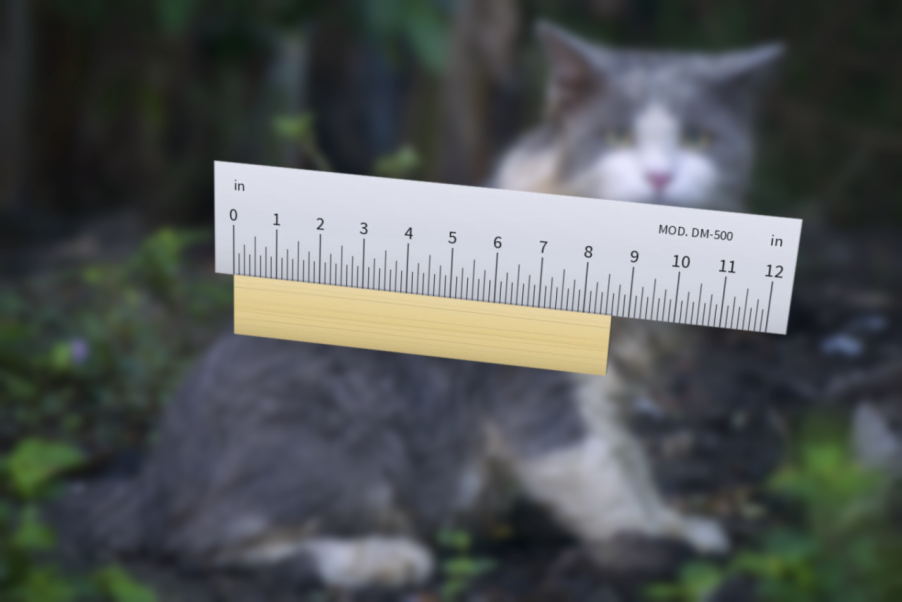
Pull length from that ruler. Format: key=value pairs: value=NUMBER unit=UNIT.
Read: value=8.625 unit=in
